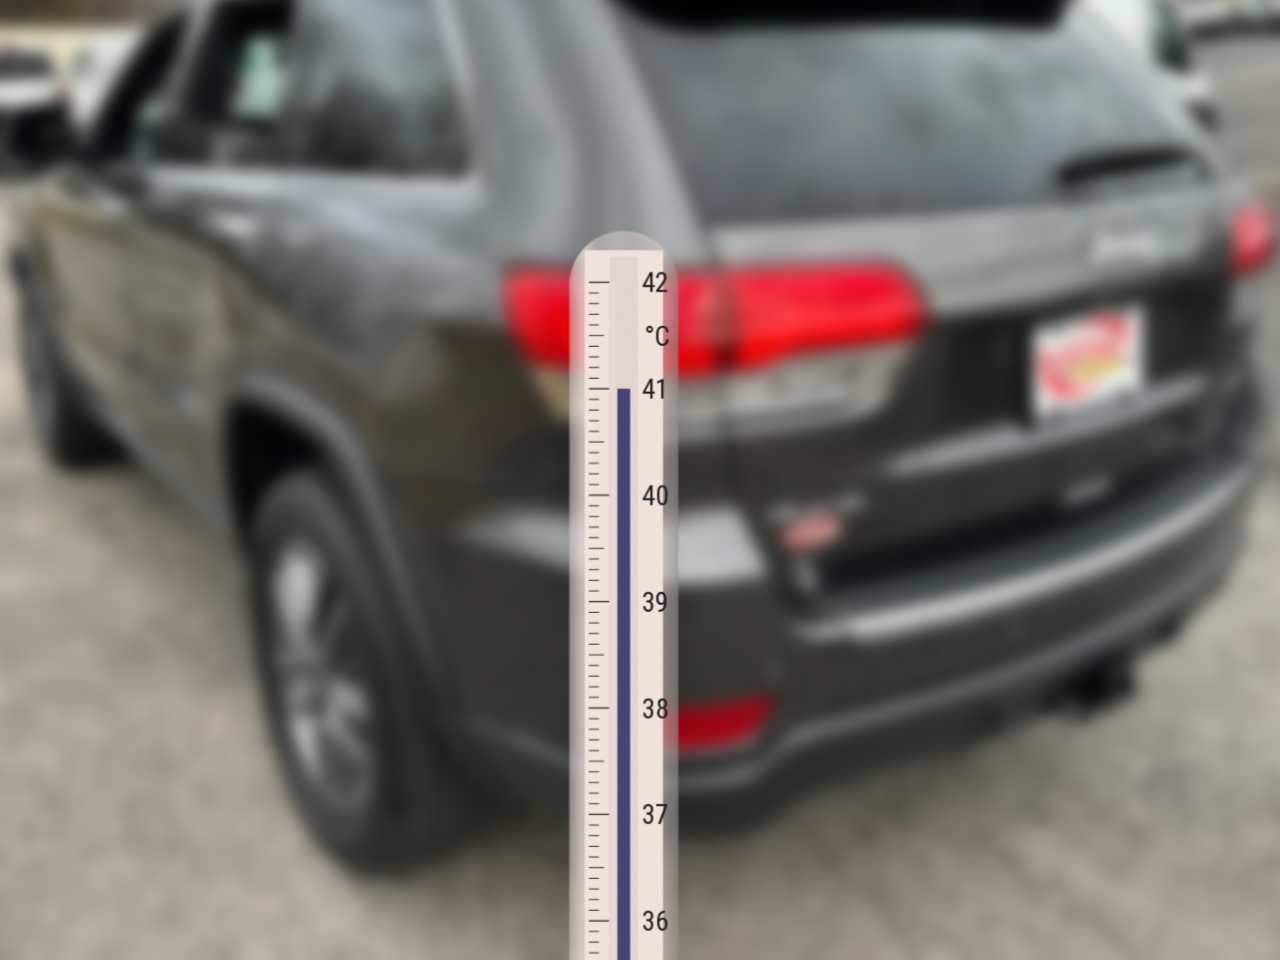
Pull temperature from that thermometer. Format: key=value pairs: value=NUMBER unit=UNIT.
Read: value=41 unit=°C
